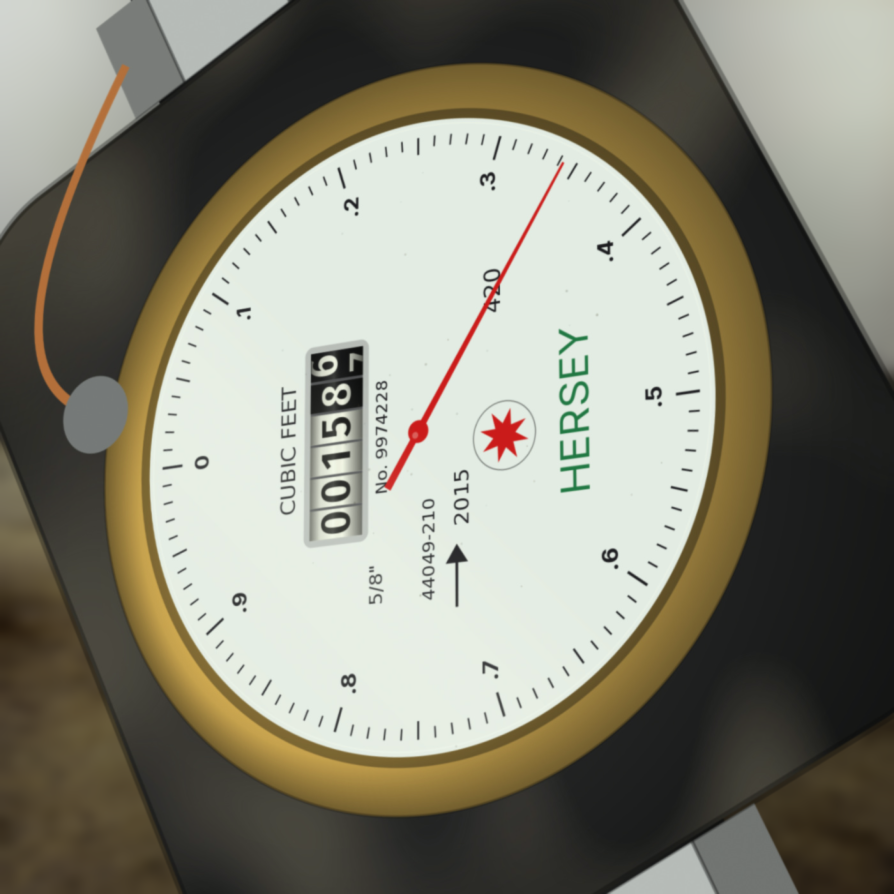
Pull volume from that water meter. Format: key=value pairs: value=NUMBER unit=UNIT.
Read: value=1586.34 unit=ft³
